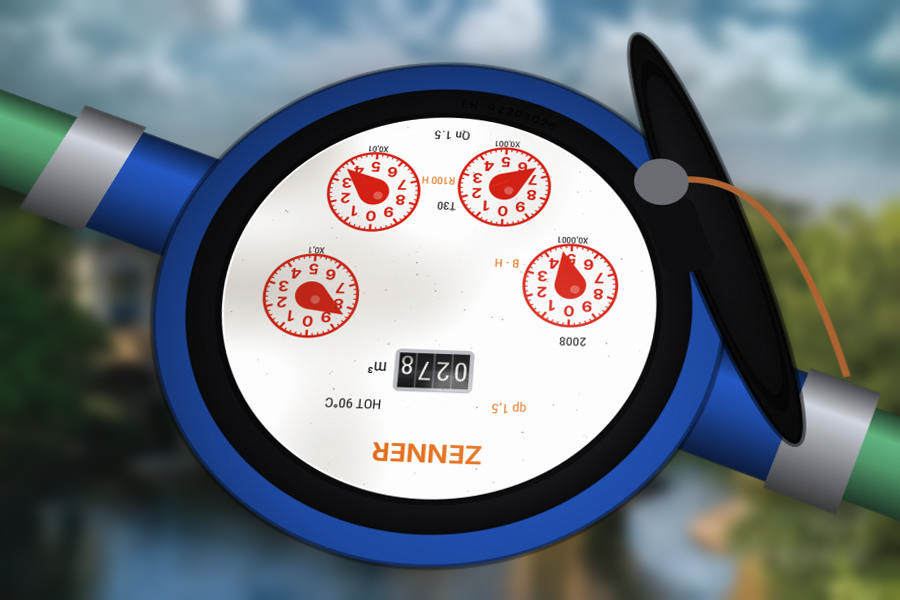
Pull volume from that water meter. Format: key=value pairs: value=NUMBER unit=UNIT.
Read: value=277.8364 unit=m³
